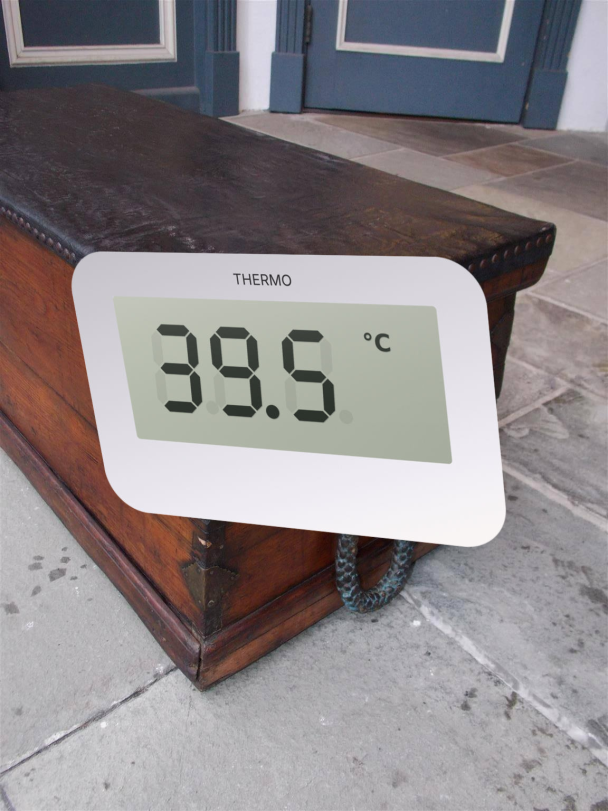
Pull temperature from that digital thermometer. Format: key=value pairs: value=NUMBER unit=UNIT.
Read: value=39.5 unit=°C
